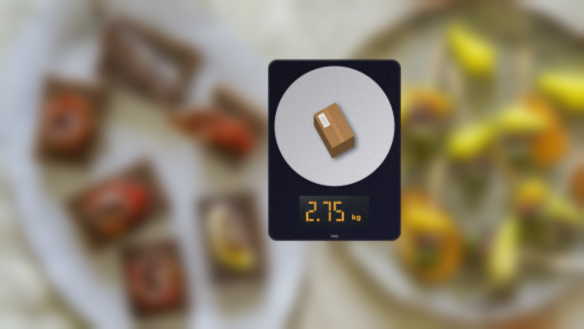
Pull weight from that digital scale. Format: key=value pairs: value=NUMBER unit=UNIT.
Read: value=2.75 unit=kg
